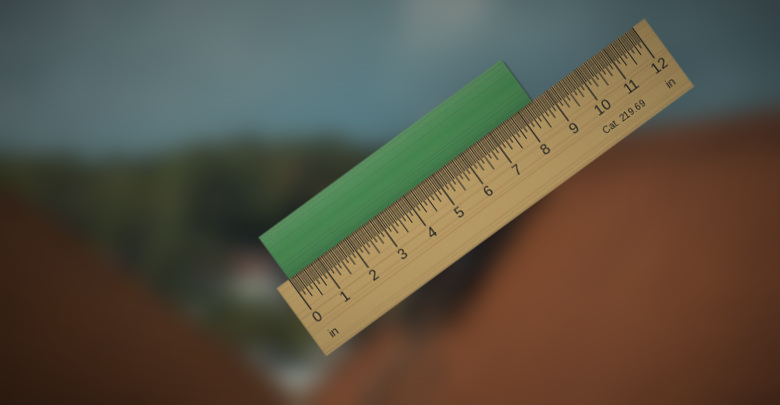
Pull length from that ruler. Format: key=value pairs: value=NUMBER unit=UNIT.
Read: value=8.5 unit=in
